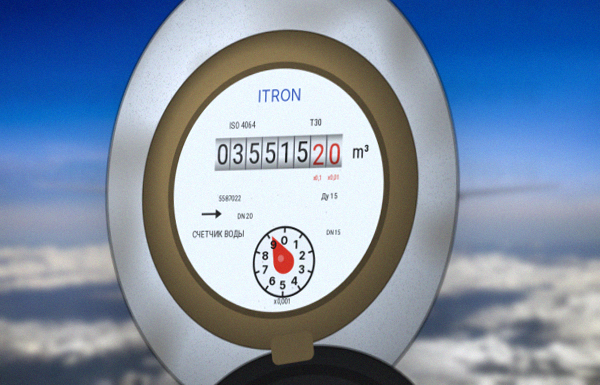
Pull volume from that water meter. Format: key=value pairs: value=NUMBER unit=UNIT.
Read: value=35515.199 unit=m³
